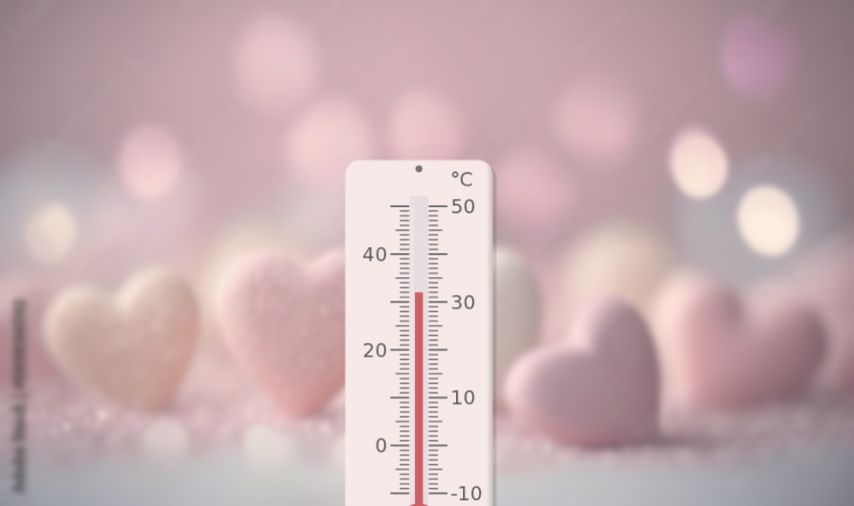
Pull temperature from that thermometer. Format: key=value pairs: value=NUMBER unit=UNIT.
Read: value=32 unit=°C
